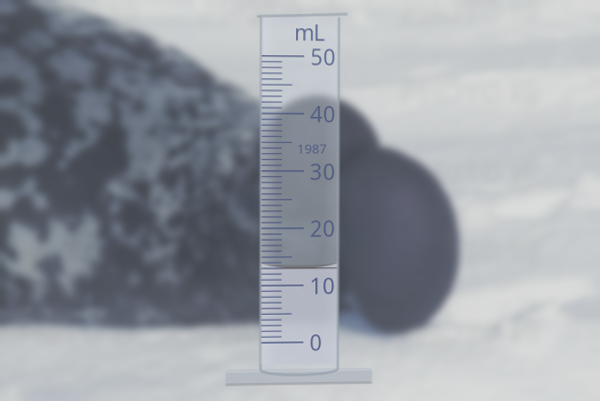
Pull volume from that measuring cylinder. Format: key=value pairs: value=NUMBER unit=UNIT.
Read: value=13 unit=mL
